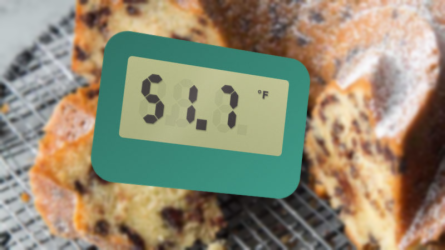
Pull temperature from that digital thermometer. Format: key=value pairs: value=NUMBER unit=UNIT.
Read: value=51.7 unit=°F
